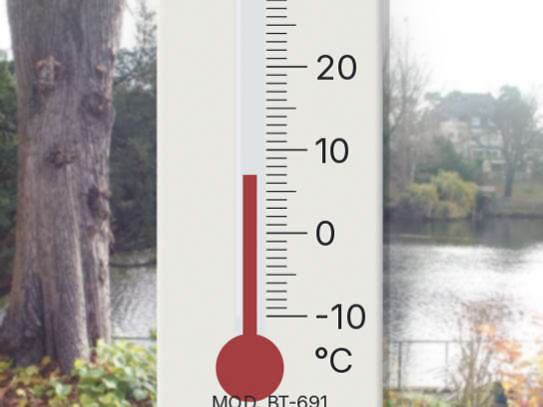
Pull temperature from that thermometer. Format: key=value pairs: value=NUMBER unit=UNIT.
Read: value=7 unit=°C
